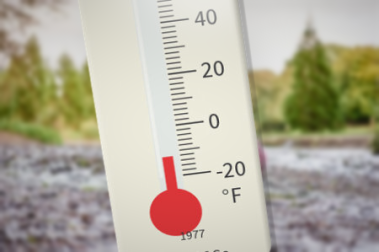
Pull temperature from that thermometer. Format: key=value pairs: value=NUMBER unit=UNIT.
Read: value=-12 unit=°F
